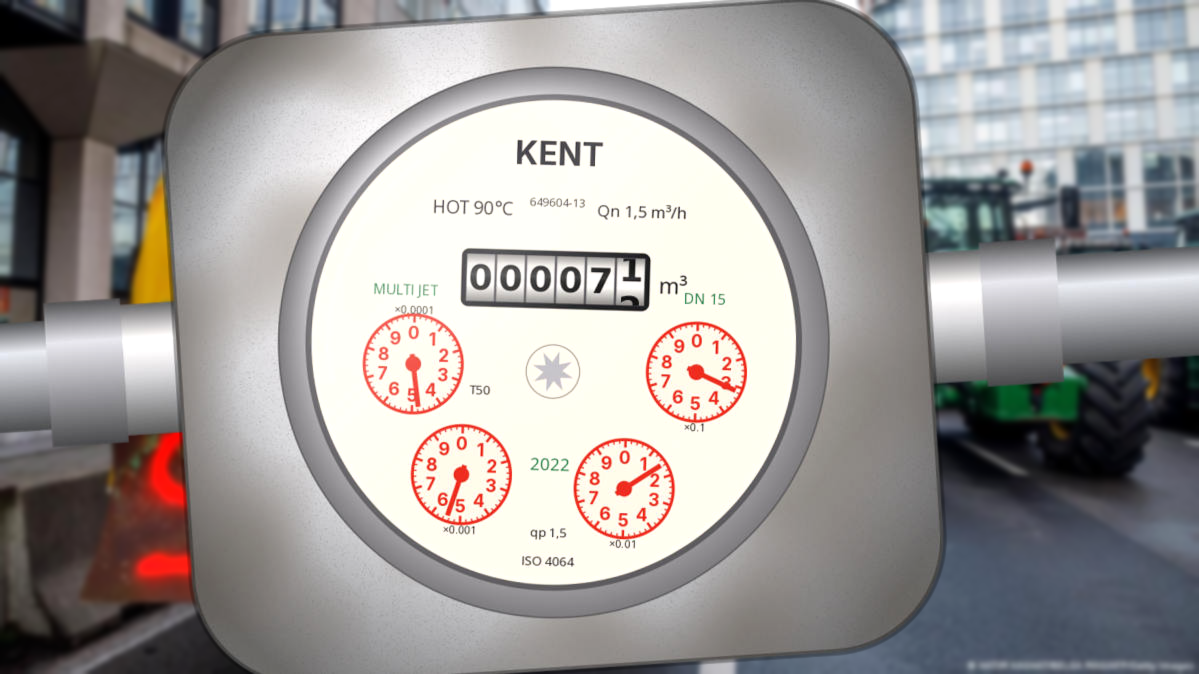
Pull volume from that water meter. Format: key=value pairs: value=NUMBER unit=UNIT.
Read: value=71.3154 unit=m³
